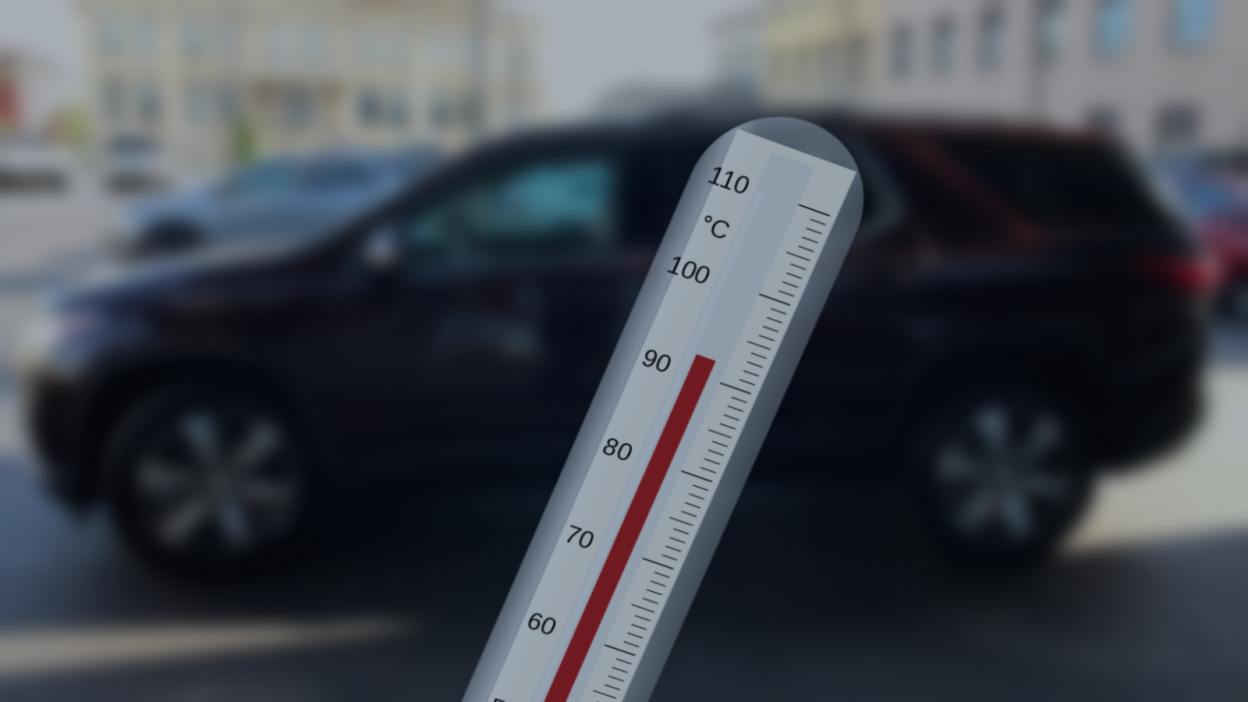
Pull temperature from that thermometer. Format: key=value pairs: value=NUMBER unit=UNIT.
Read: value=92 unit=°C
